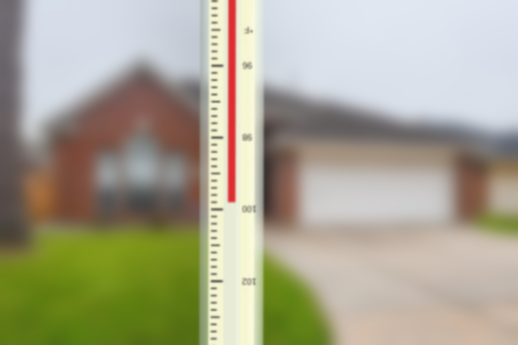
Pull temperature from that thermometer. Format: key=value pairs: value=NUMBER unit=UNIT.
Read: value=99.8 unit=°F
